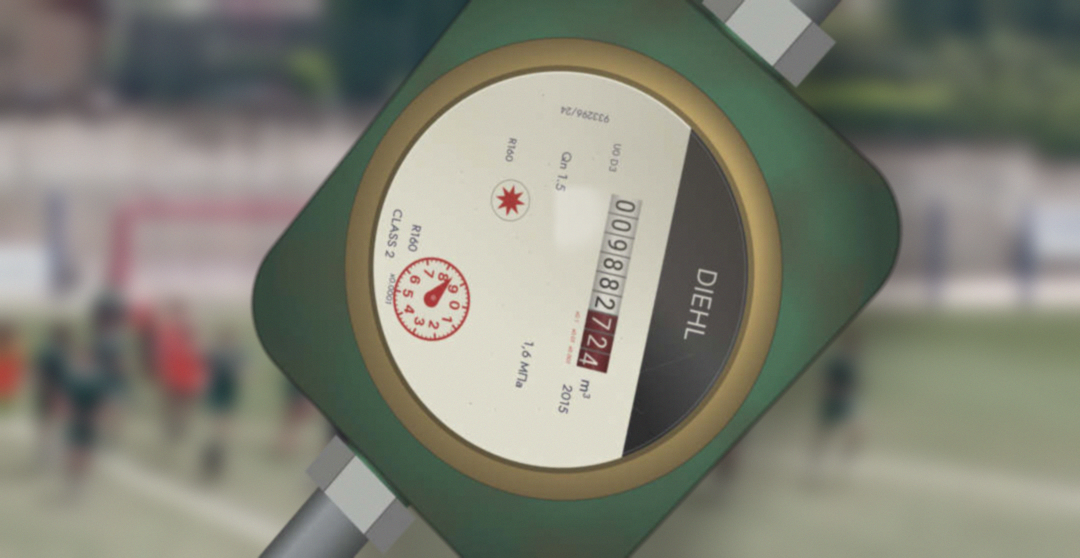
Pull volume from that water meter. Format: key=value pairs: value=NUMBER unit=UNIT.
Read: value=9882.7238 unit=m³
